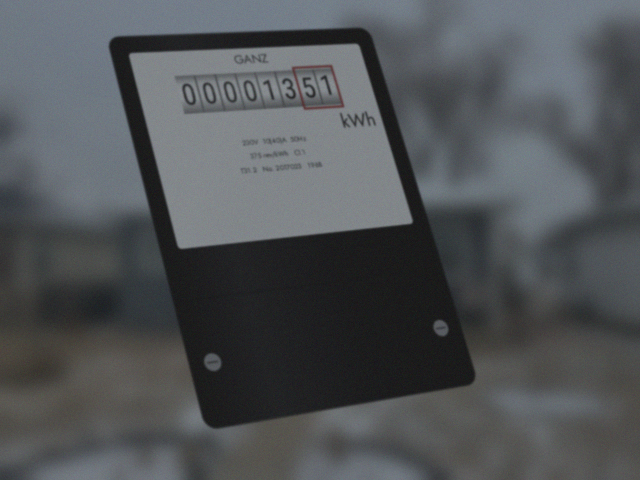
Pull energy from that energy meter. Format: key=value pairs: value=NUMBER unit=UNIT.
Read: value=13.51 unit=kWh
